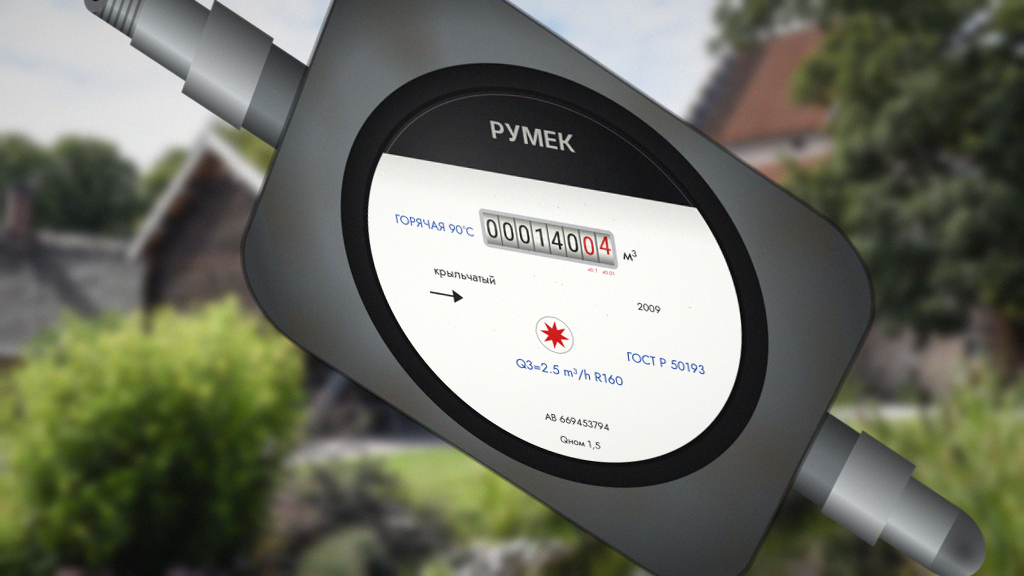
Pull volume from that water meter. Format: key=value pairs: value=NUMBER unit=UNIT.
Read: value=140.04 unit=m³
